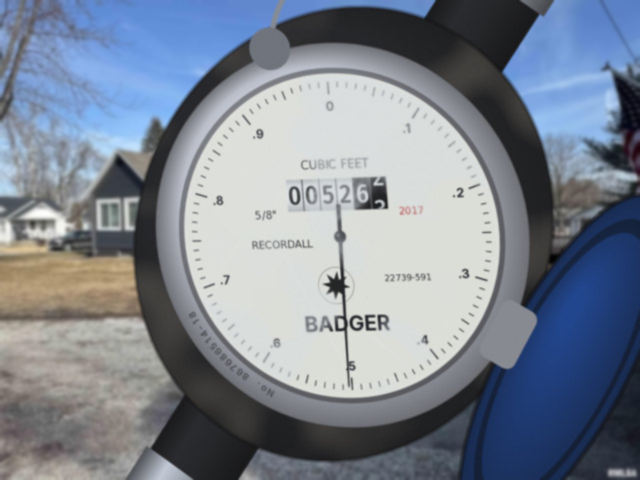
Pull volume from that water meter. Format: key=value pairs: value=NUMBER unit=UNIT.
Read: value=5262.50 unit=ft³
